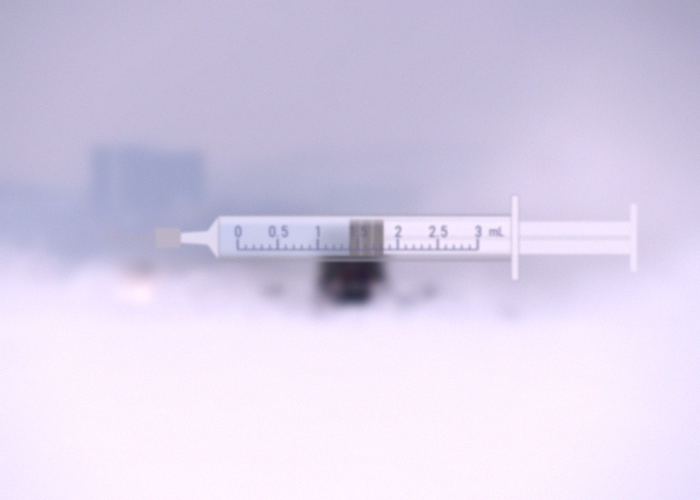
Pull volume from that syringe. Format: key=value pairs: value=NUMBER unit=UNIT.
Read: value=1.4 unit=mL
